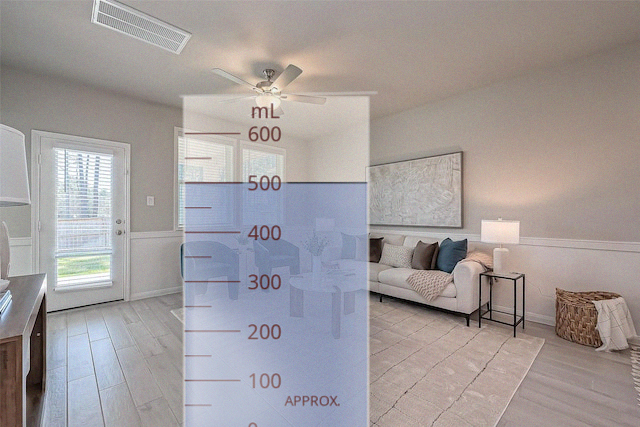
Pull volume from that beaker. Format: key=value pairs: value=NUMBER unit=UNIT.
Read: value=500 unit=mL
